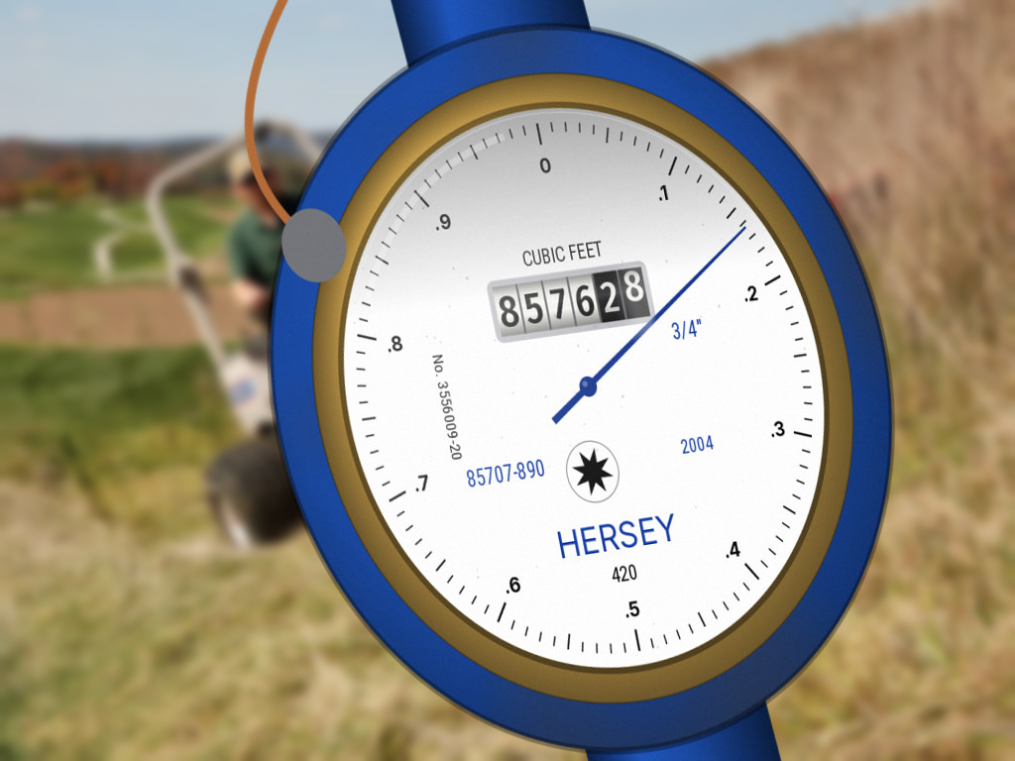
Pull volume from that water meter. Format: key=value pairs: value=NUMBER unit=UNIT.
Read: value=857628.16 unit=ft³
